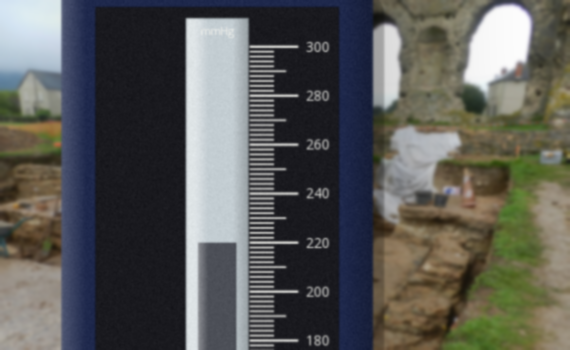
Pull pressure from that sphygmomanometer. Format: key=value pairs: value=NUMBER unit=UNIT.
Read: value=220 unit=mmHg
